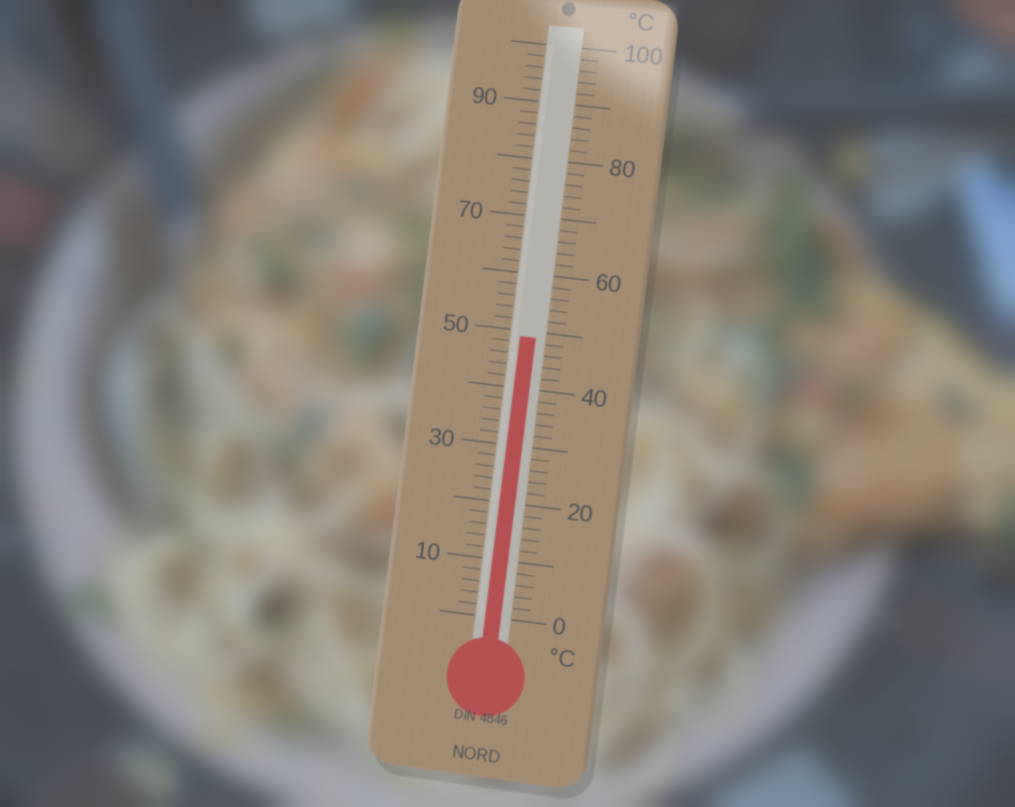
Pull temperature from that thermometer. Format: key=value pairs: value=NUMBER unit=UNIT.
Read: value=49 unit=°C
